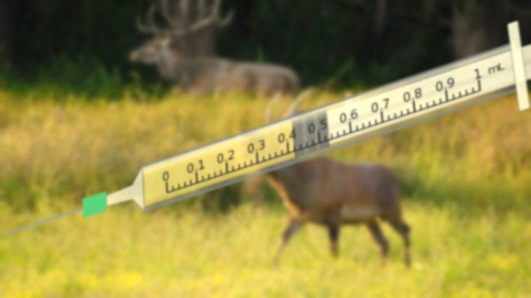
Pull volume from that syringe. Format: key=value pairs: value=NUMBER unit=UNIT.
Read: value=0.42 unit=mL
